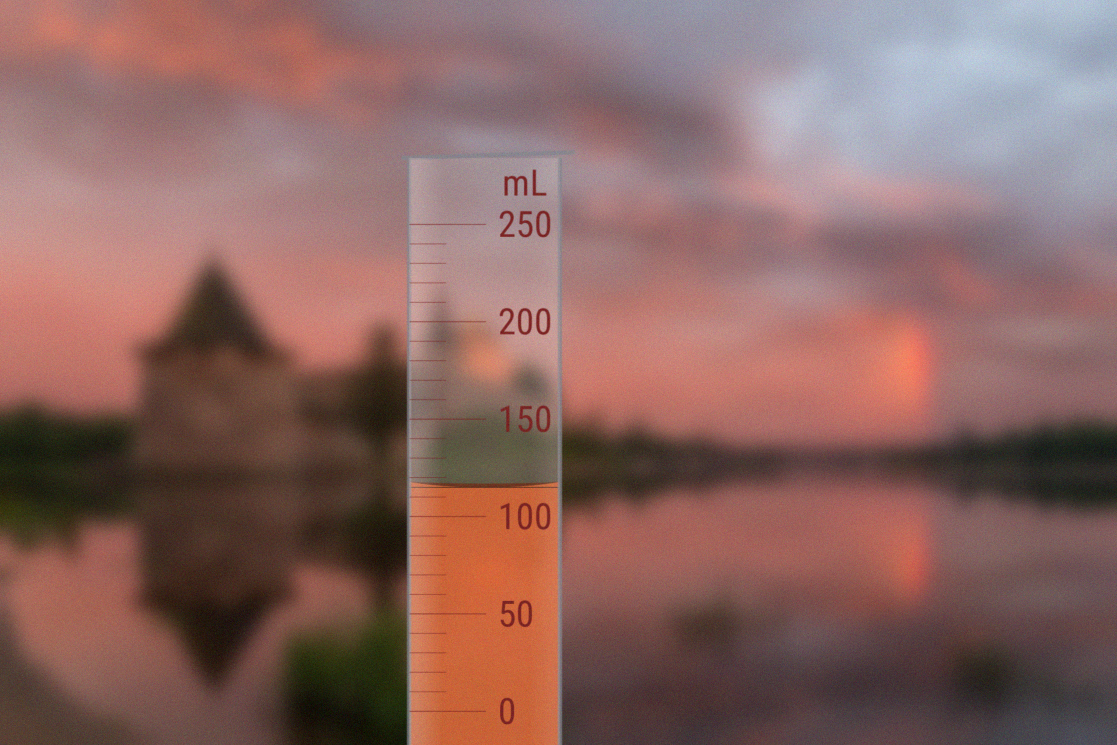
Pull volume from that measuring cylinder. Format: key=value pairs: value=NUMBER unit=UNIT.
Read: value=115 unit=mL
